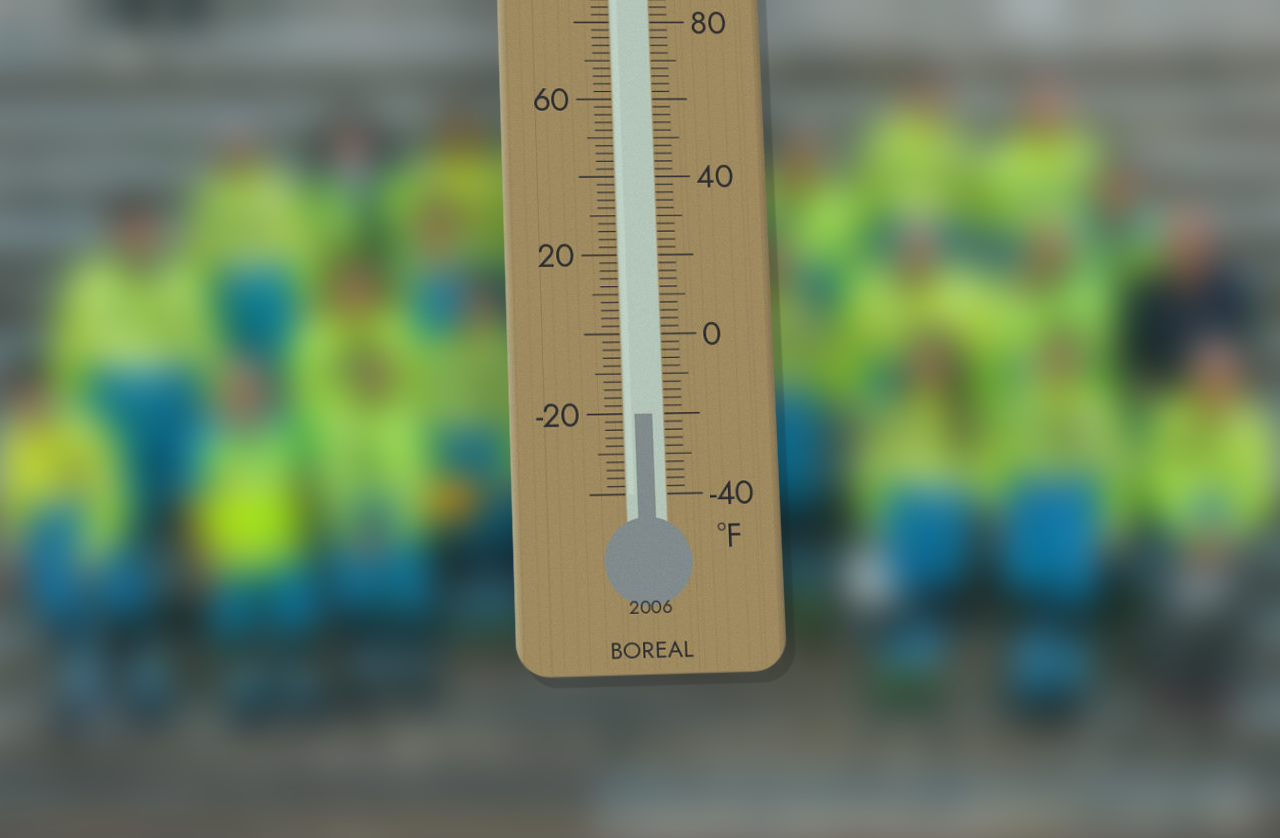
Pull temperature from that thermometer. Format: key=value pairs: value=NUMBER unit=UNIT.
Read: value=-20 unit=°F
